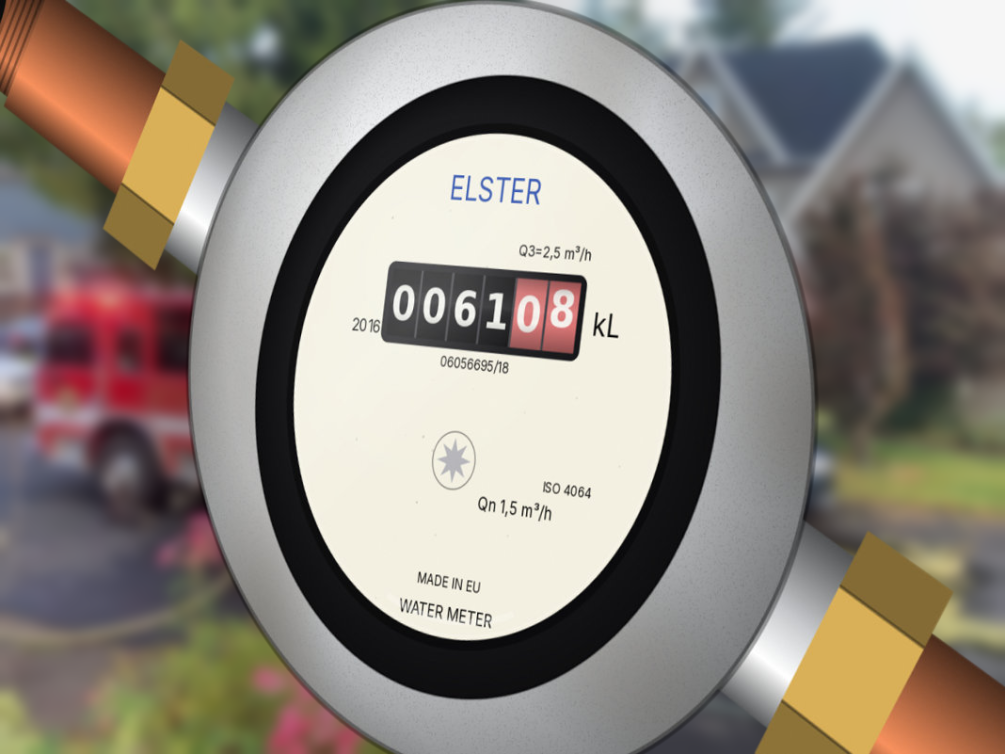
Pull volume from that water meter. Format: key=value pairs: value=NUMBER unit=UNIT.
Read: value=61.08 unit=kL
